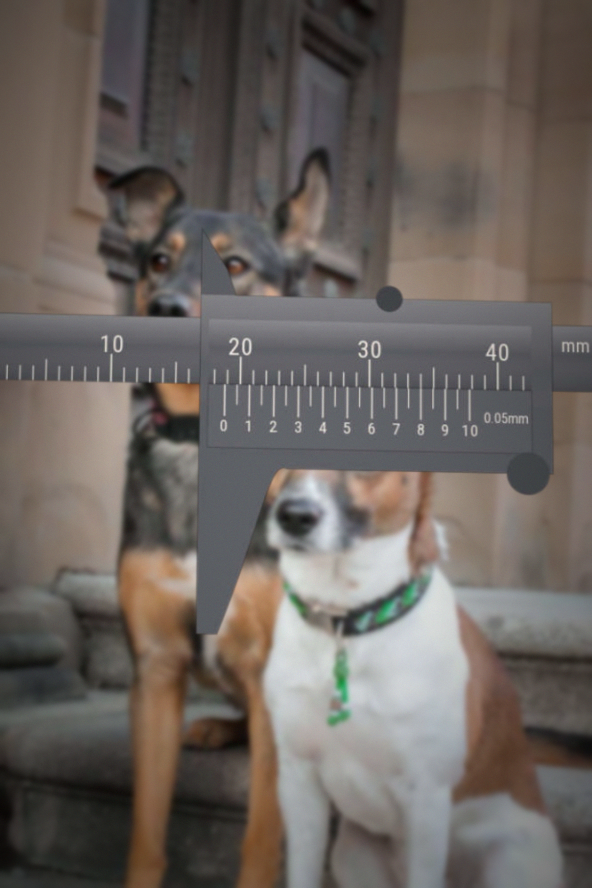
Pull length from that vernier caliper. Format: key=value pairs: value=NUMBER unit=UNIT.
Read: value=18.8 unit=mm
